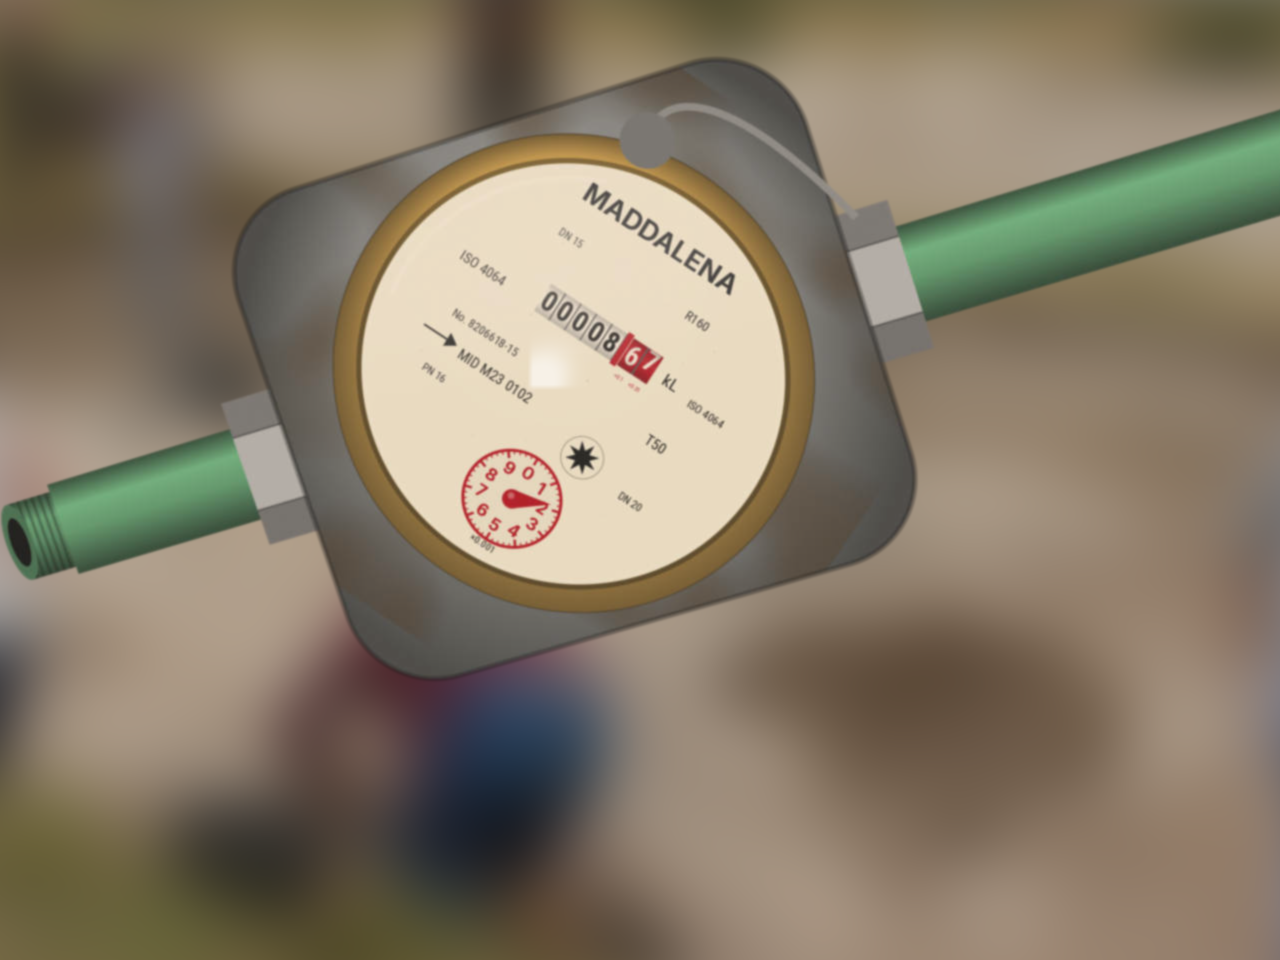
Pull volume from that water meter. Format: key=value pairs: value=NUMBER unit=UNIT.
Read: value=8.671 unit=kL
